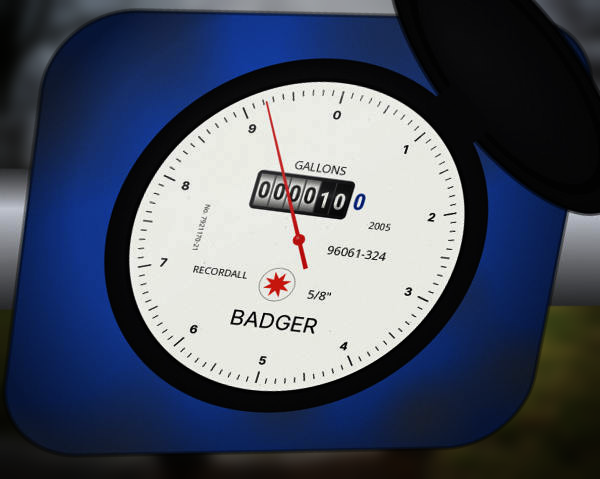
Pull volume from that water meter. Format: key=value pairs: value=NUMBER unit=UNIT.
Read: value=99.2 unit=gal
